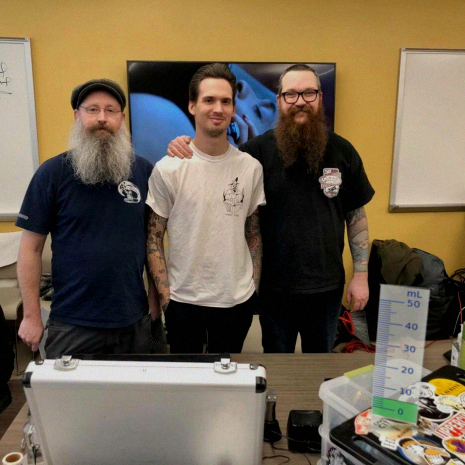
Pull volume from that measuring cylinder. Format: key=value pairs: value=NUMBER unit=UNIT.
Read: value=5 unit=mL
